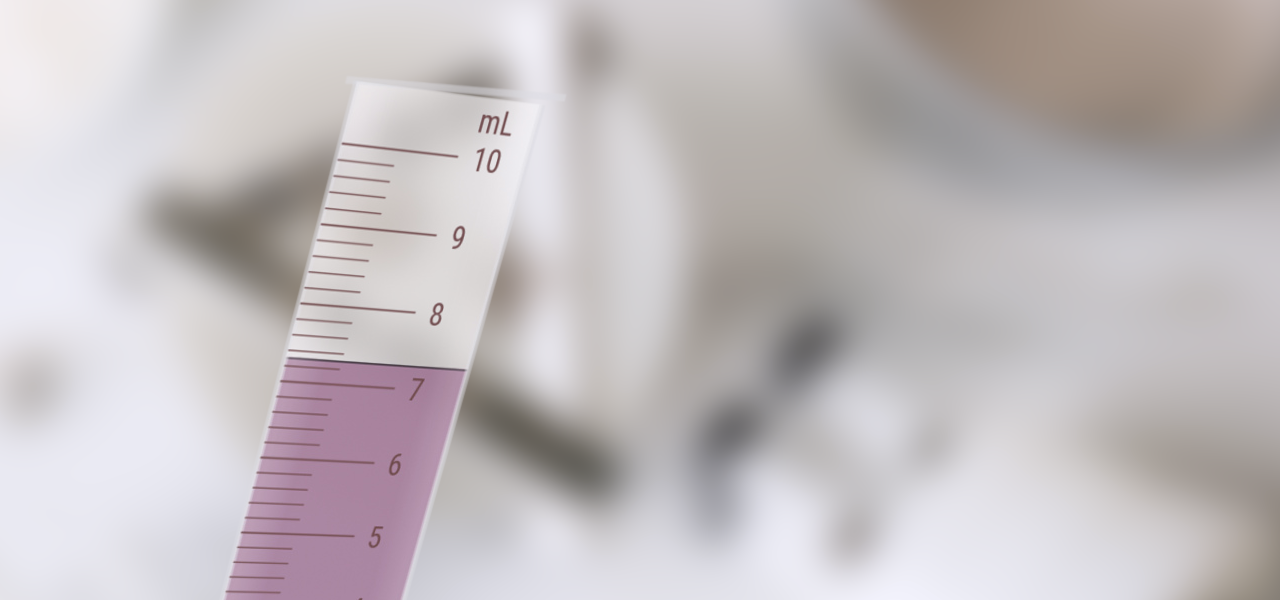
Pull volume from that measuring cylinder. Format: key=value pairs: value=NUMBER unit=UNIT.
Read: value=7.3 unit=mL
